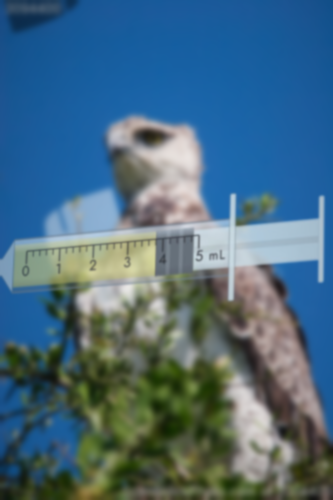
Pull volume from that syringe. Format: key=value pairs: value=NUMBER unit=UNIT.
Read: value=3.8 unit=mL
